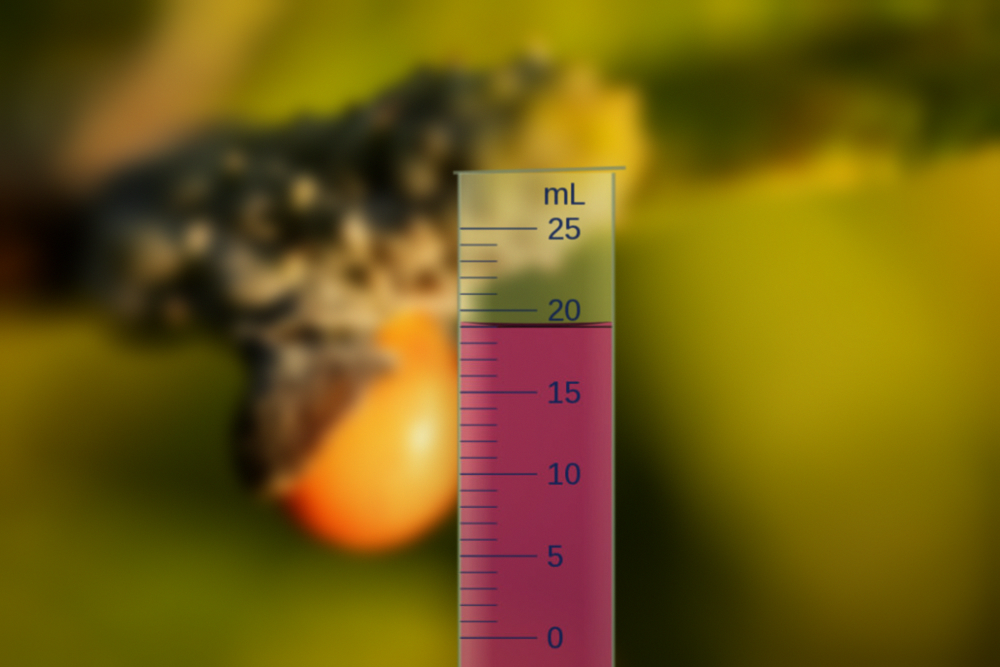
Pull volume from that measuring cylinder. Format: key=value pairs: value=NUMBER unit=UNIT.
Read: value=19 unit=mL
